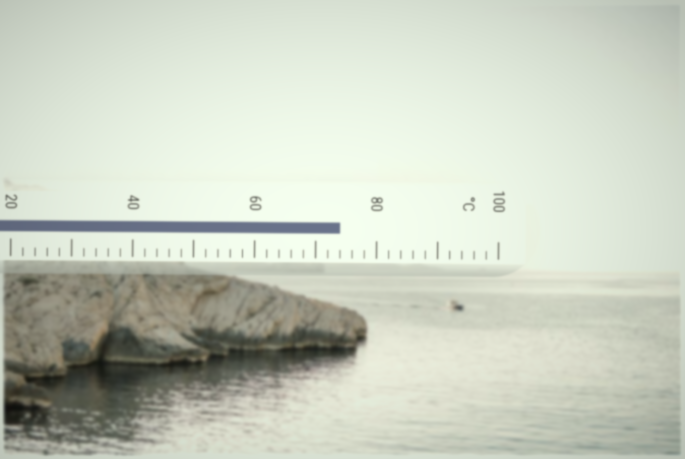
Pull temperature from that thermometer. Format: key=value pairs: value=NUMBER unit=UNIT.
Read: value=74 unit=°C
